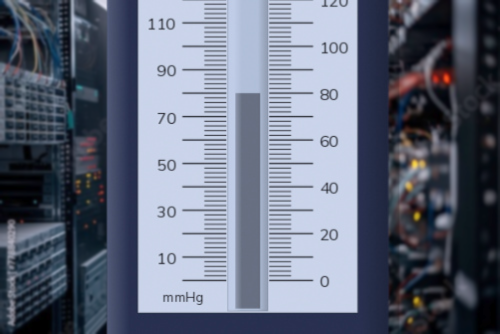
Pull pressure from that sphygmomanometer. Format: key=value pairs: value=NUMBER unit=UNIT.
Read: value=80 unit=mmHg
